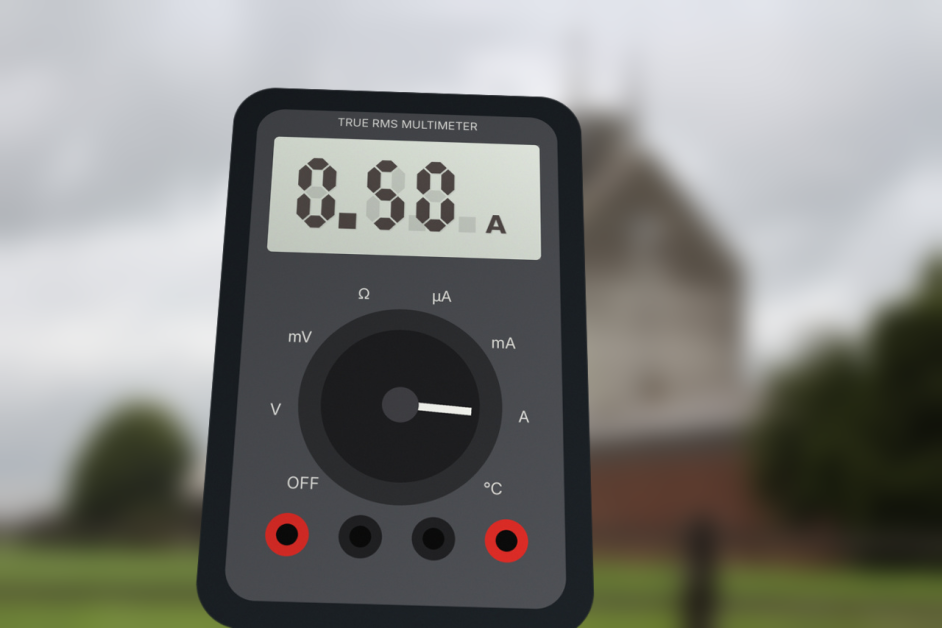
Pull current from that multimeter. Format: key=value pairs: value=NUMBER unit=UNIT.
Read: value=0.50 unit=A
